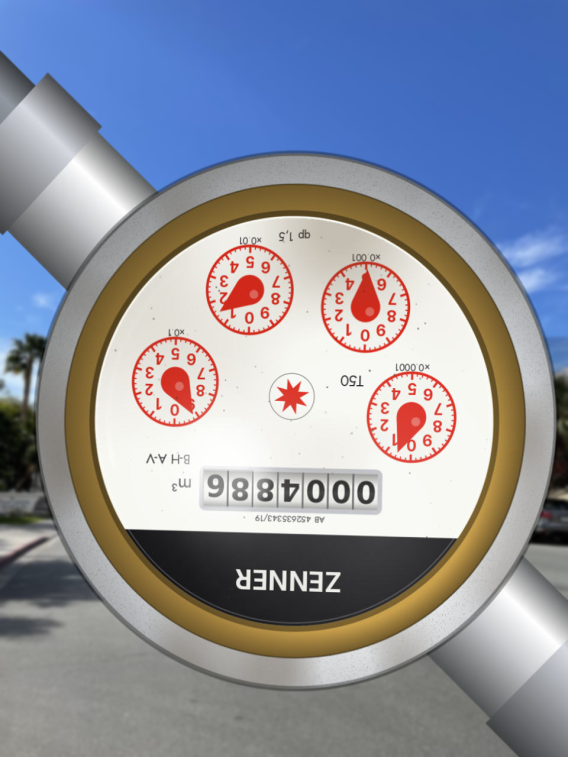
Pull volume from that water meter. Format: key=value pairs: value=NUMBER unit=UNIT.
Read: value=4885.9150 unit=m³
